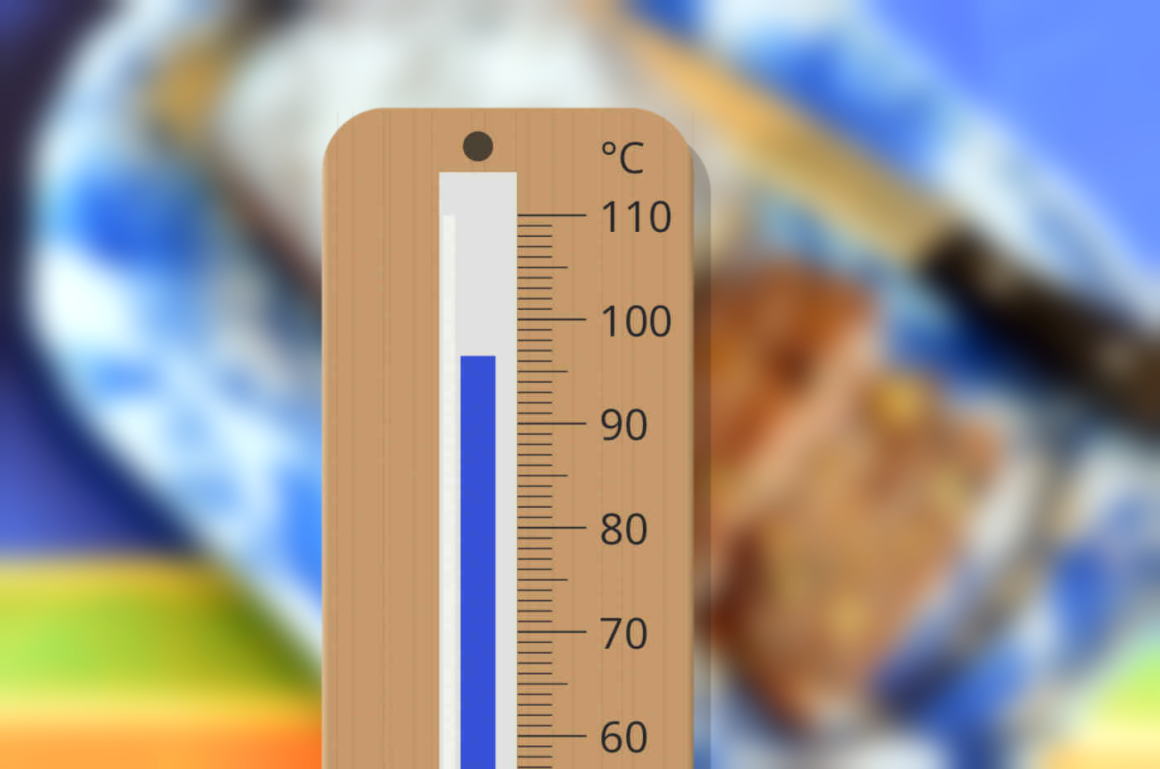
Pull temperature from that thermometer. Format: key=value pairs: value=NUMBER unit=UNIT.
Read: value=96.5 unit=°C
